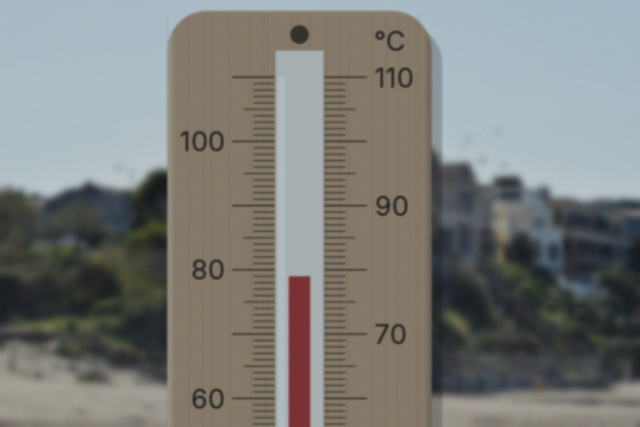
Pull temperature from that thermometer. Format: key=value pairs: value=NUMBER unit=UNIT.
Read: value=79 unit=°C
